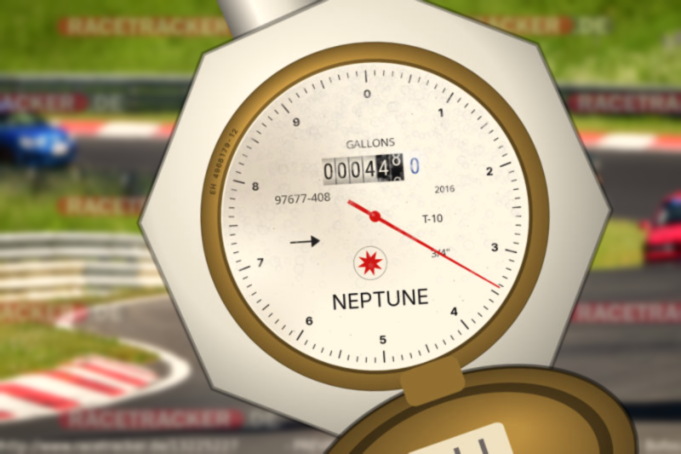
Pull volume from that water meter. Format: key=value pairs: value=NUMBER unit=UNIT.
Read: value=4483.4 unit=gal
